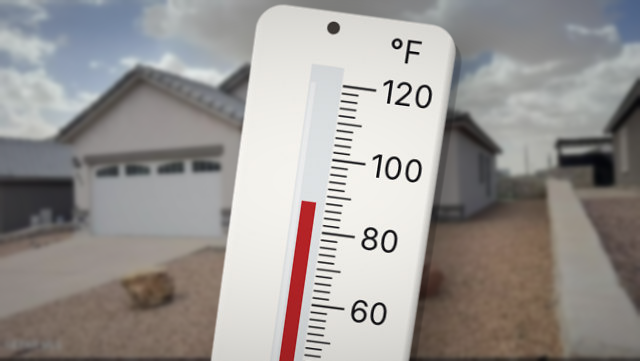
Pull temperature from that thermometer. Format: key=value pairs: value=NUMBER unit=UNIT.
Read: value=88 unit=°F
